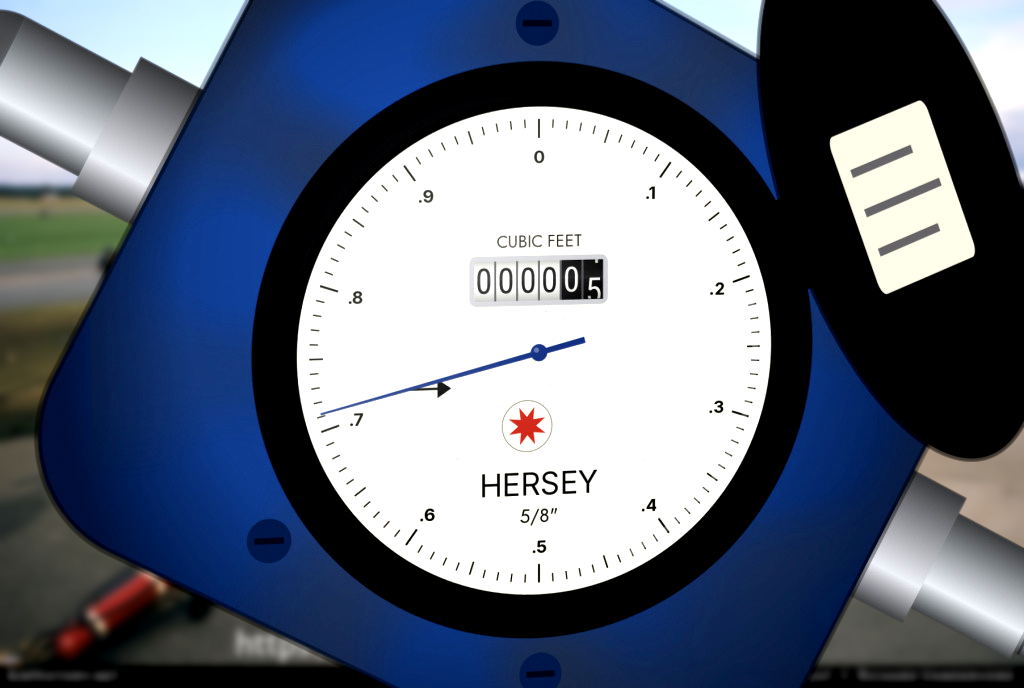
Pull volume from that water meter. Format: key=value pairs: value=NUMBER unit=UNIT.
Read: value=4.71 unit=ft³
